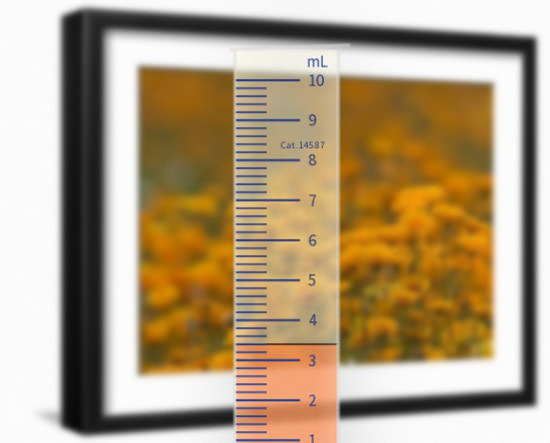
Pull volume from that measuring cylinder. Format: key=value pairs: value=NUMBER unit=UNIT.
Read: value=3.4 unit=mL
